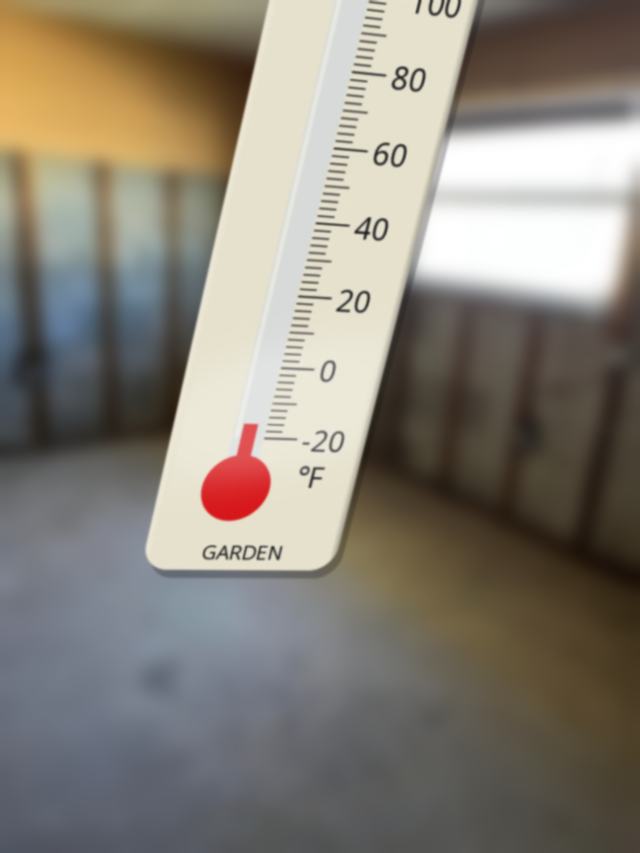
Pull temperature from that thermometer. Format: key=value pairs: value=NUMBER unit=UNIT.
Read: value=-16 unit=°F
